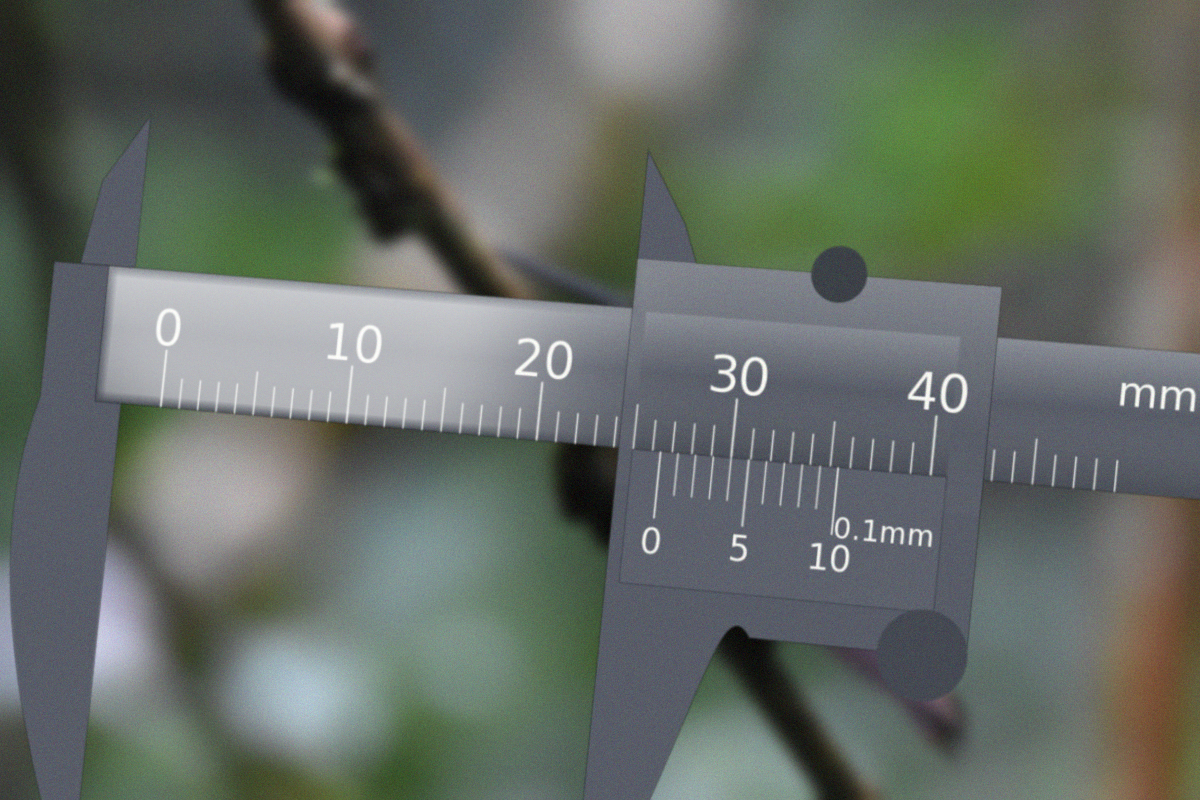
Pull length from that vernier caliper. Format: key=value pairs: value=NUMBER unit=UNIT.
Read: value=26.4 unit=mm
